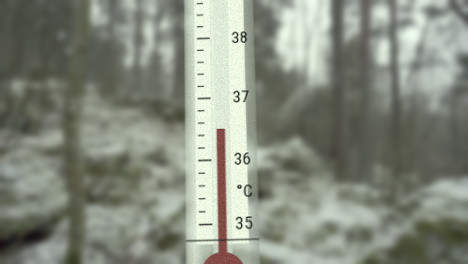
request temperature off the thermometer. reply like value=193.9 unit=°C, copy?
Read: value=36.5 unit=°C
